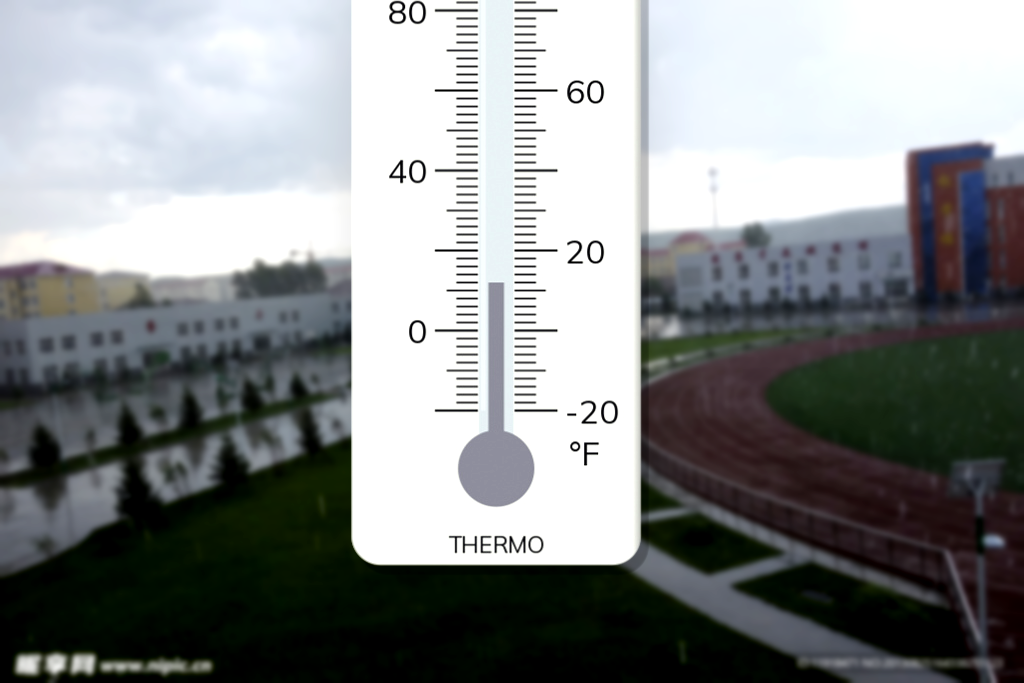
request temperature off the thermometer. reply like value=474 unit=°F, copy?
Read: value=12 unit=°F
